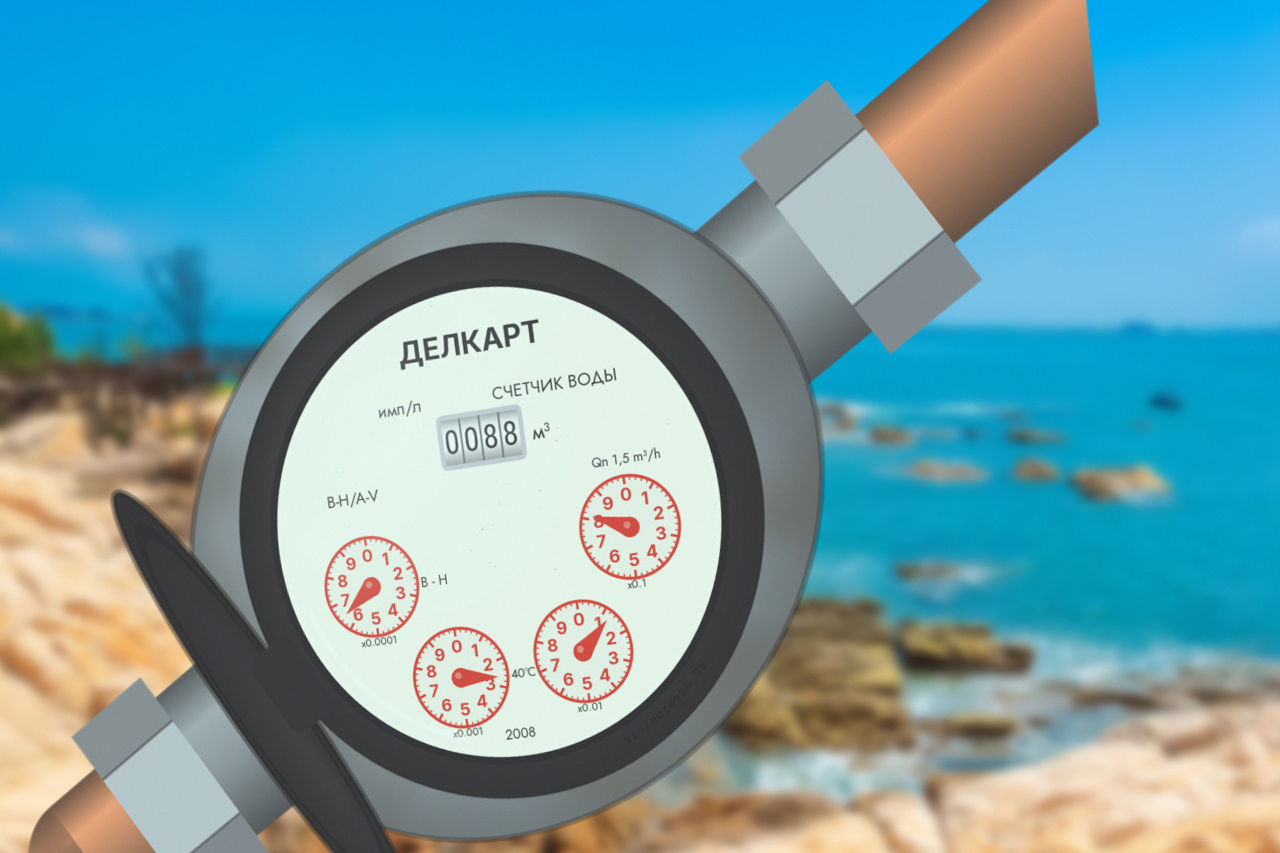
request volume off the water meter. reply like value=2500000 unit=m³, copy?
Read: value=88.8126 unit=m³
